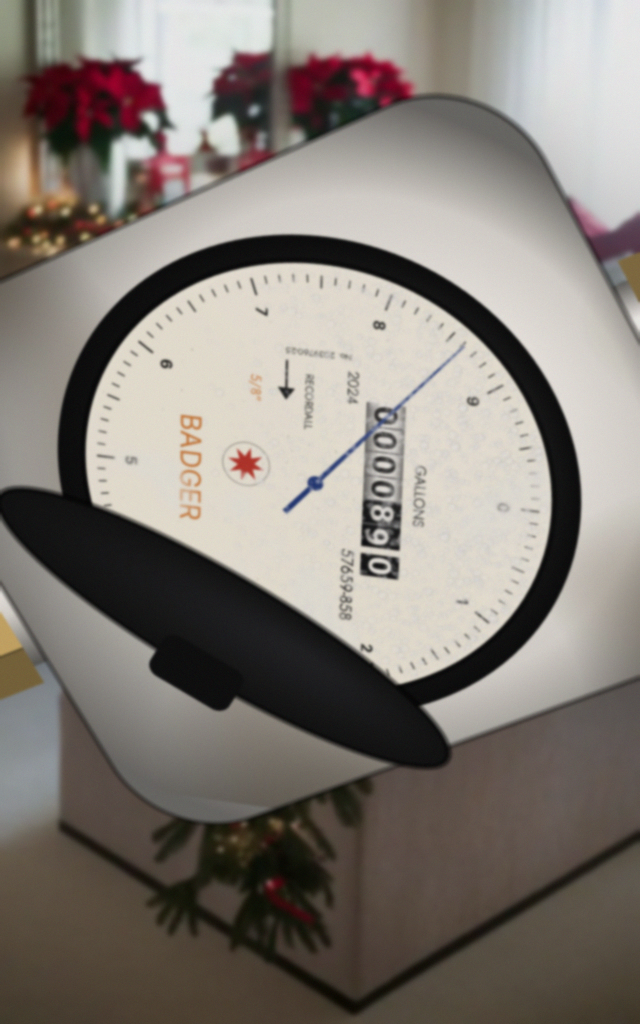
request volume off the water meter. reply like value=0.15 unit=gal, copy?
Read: value=888.6 unit=gal
